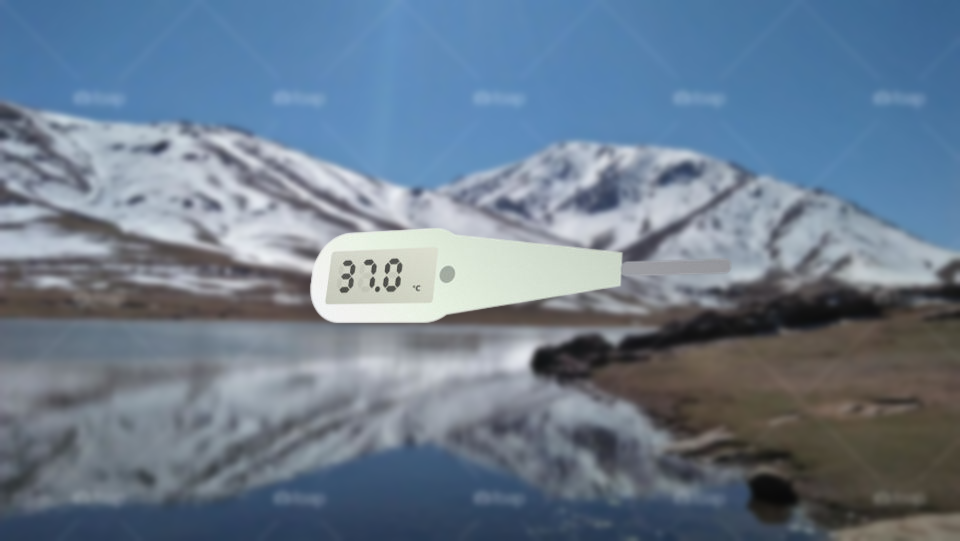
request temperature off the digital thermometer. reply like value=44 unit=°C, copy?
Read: value=37.0 unit=°C
